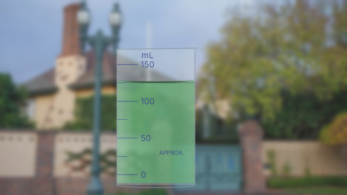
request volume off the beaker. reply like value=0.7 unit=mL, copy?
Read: value=125 unit=mL
